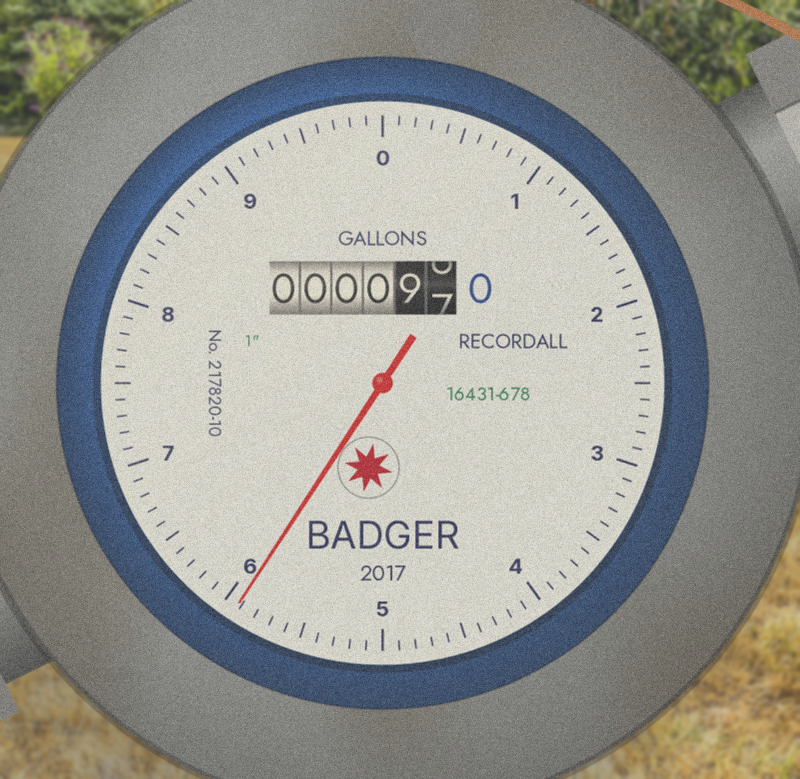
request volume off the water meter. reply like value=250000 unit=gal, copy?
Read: value=965.9 unit=gal
